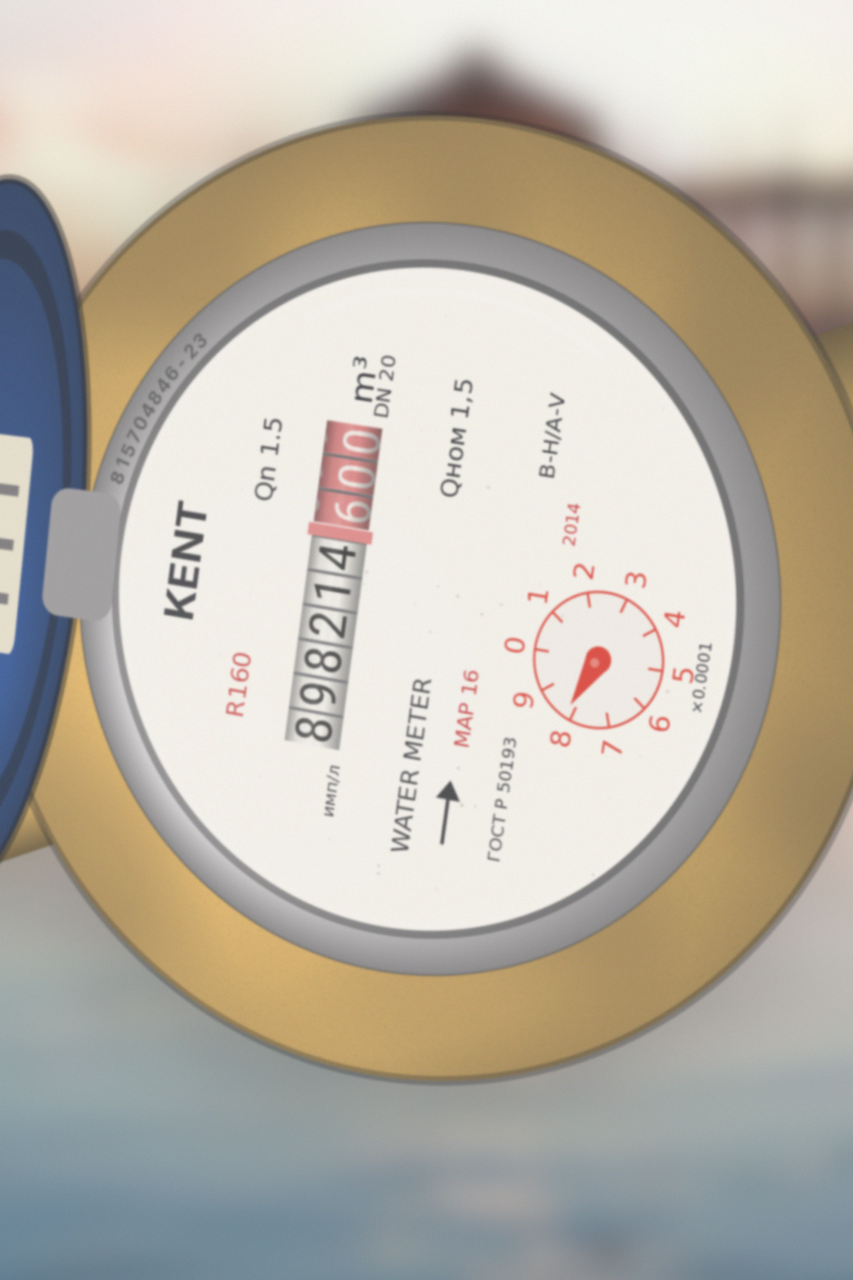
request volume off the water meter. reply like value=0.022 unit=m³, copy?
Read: value=898214.5998 unit=m³
